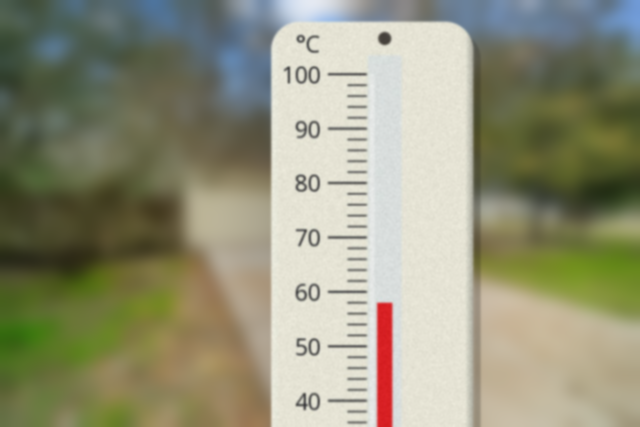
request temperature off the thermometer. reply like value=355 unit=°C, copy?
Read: value=58 unit=°C
